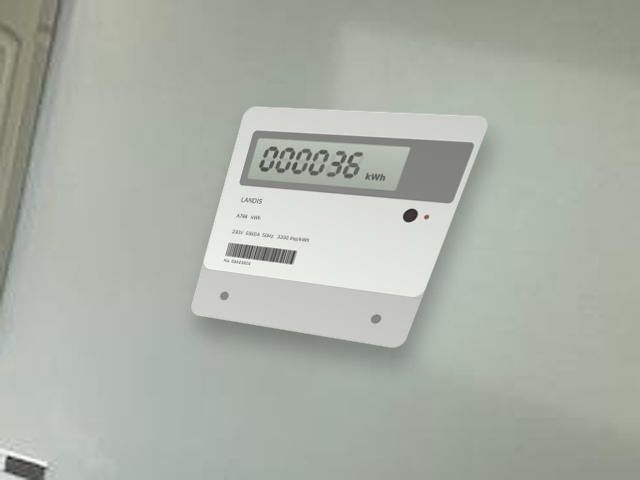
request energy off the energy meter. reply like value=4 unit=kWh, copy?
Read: value=36 unit=kWh
